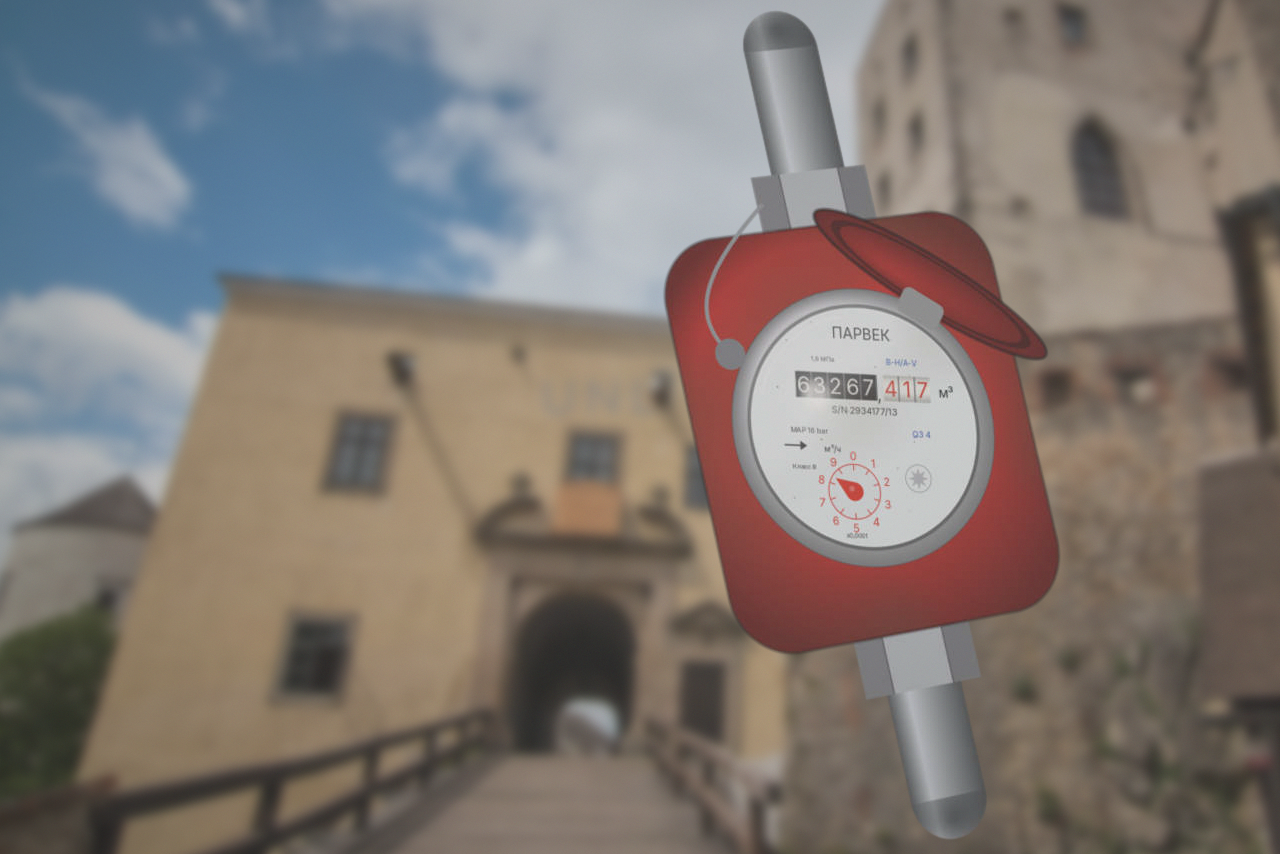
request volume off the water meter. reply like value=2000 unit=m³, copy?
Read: value=63267.4178 unit=m³
